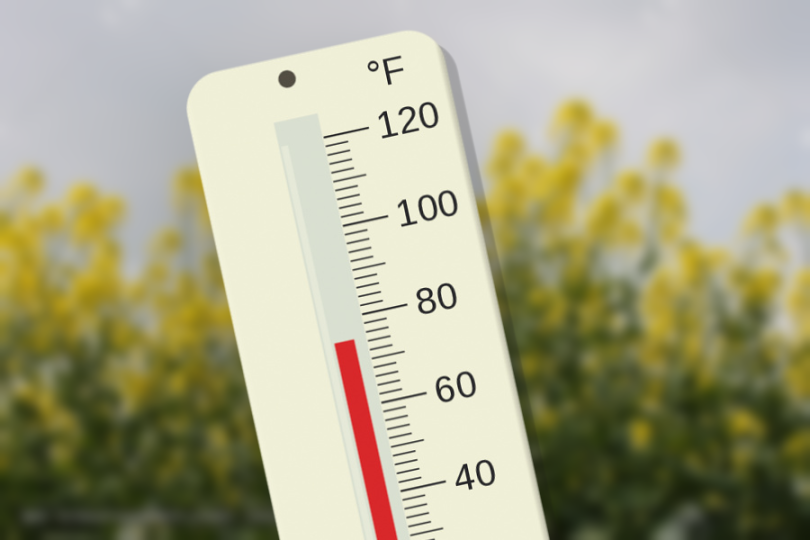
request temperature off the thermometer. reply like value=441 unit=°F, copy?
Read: value=75 unit=°F
